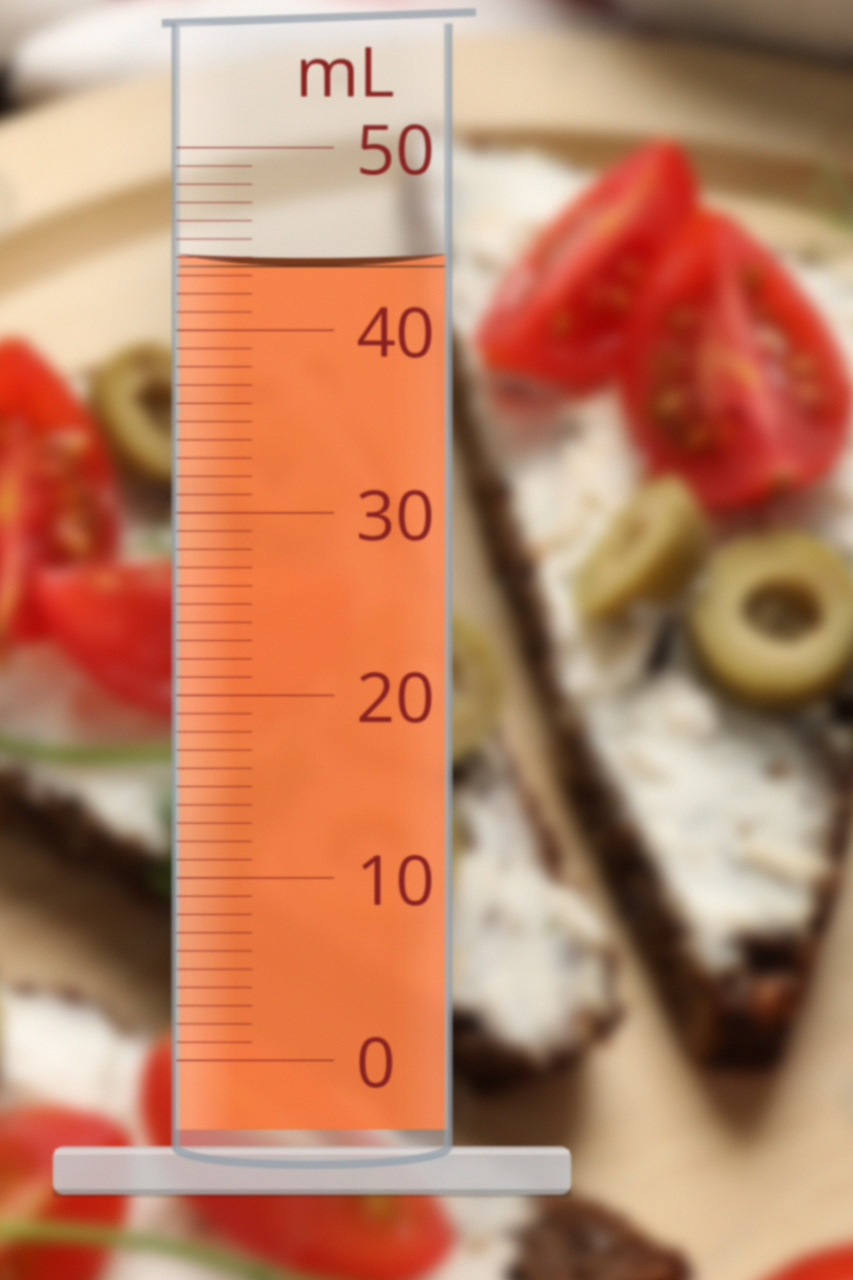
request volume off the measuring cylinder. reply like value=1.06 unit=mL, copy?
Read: value=43.5 unit=mL
